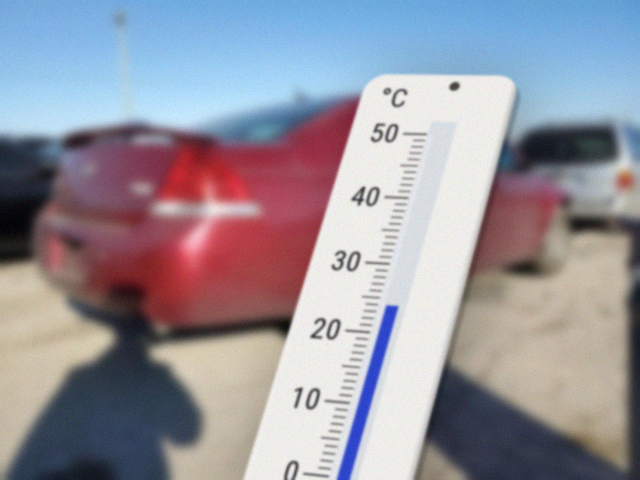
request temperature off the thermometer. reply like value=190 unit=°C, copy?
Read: value=24 unit=°C
